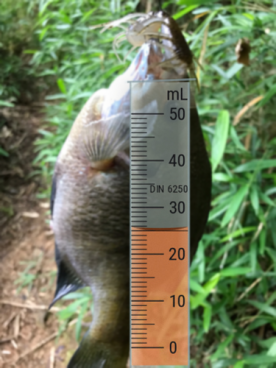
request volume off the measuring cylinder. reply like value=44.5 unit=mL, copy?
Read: value=25 unit=mL
